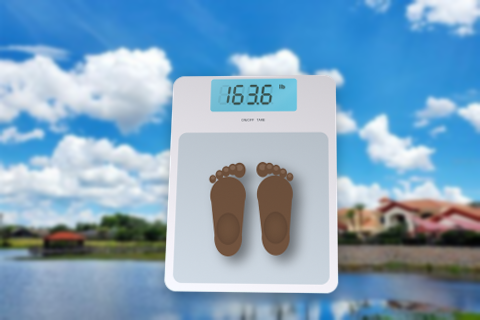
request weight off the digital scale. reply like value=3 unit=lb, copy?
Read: value=163.6 unit=lb
